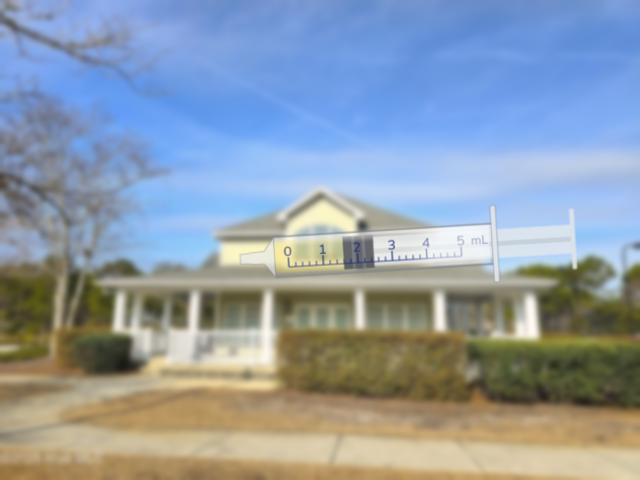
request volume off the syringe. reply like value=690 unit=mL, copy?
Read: value=1.6 unit=mL
